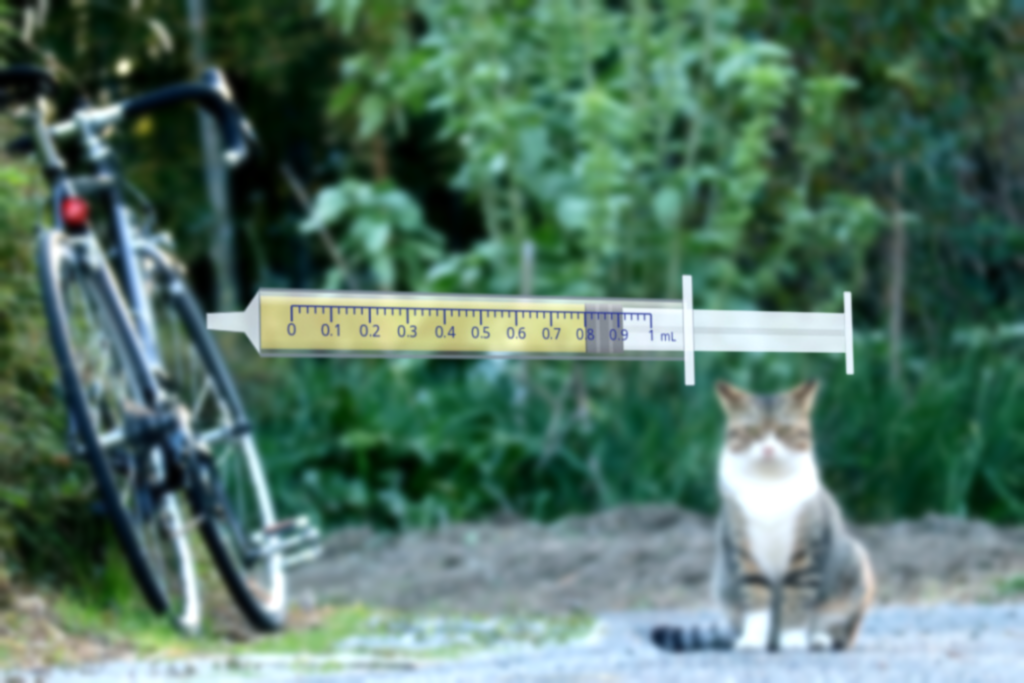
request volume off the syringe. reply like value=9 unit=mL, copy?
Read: value=0.8 unit=mL
